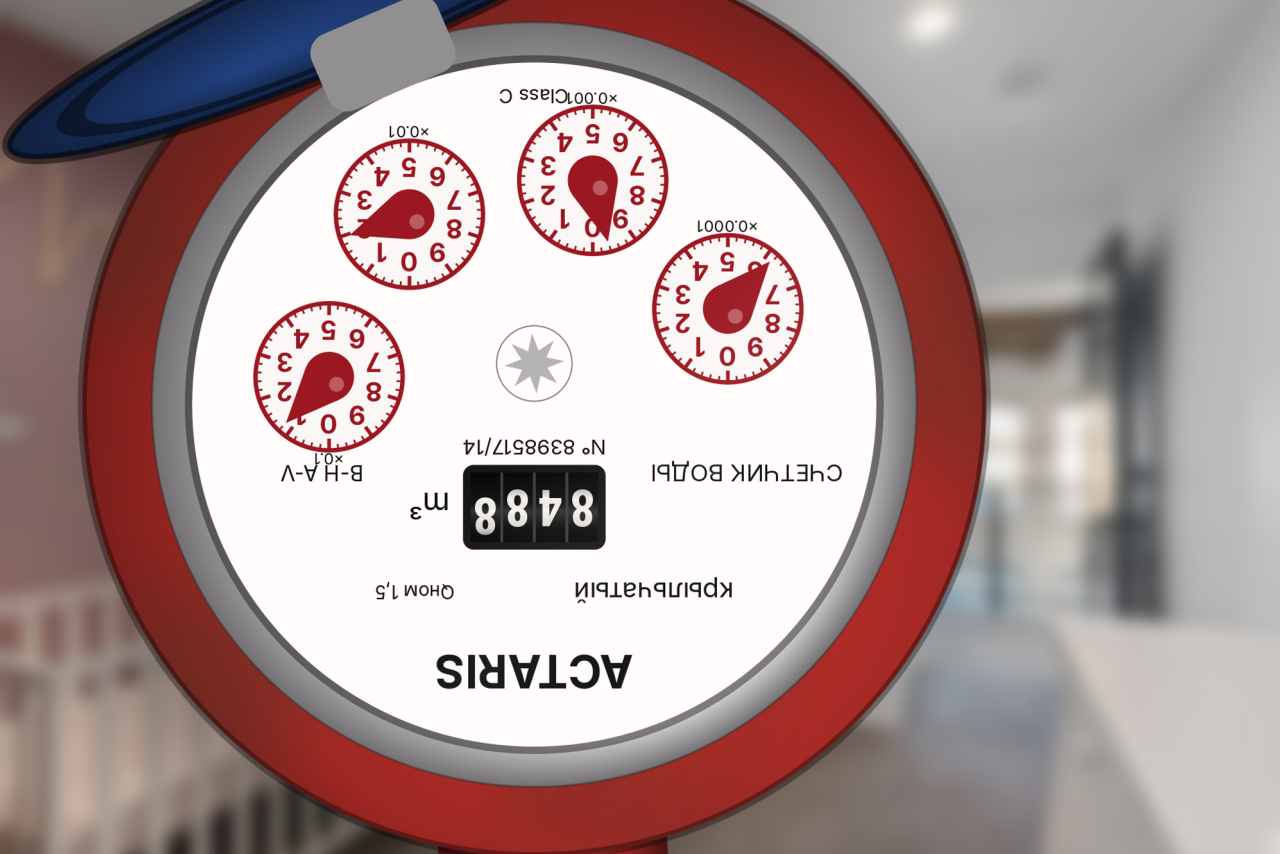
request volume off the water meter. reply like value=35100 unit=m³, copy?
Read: value=8488.1196 unit=m³
